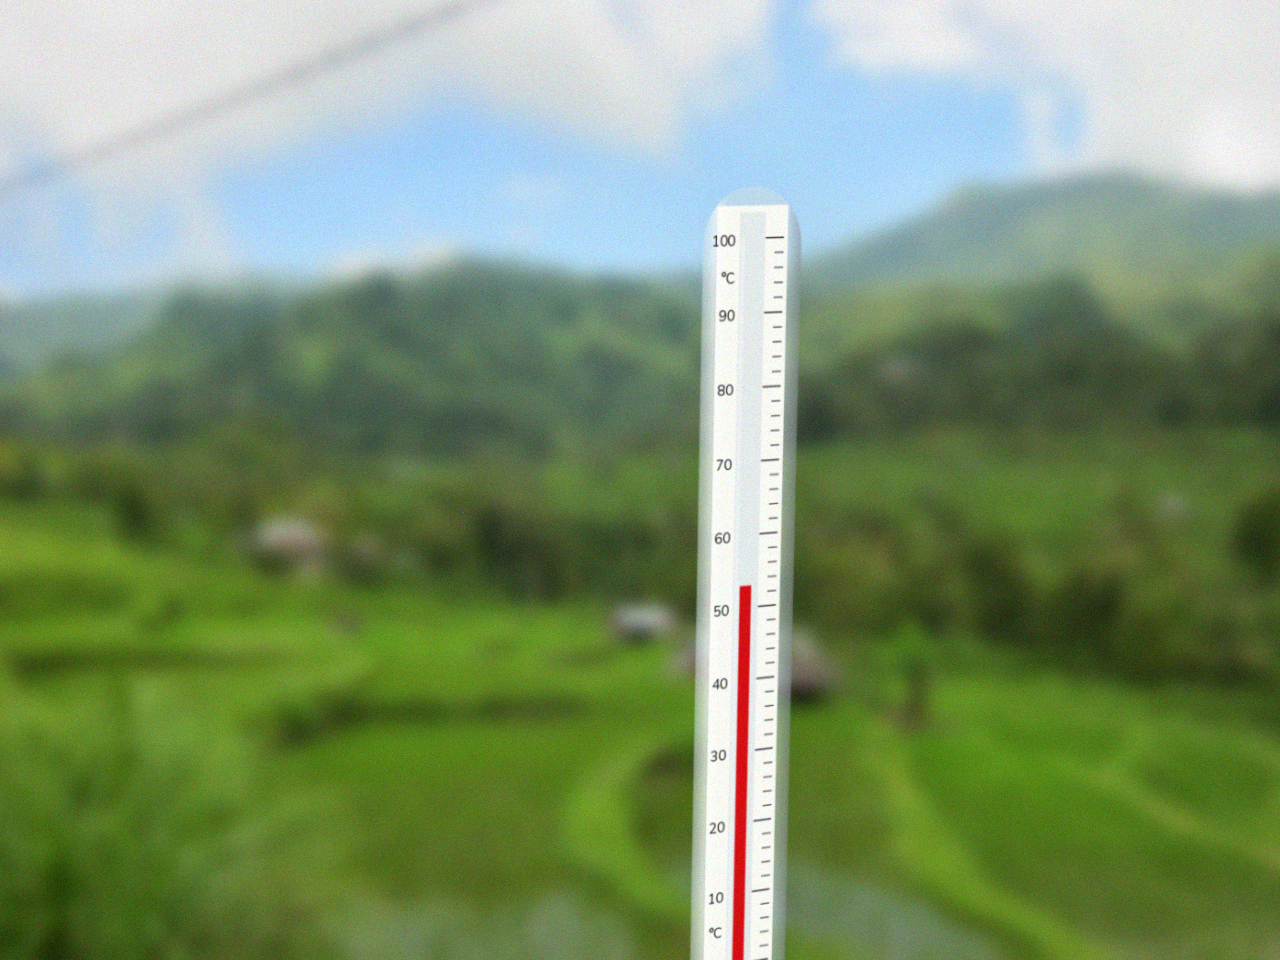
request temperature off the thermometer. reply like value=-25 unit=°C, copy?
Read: value=53 unit=°C
